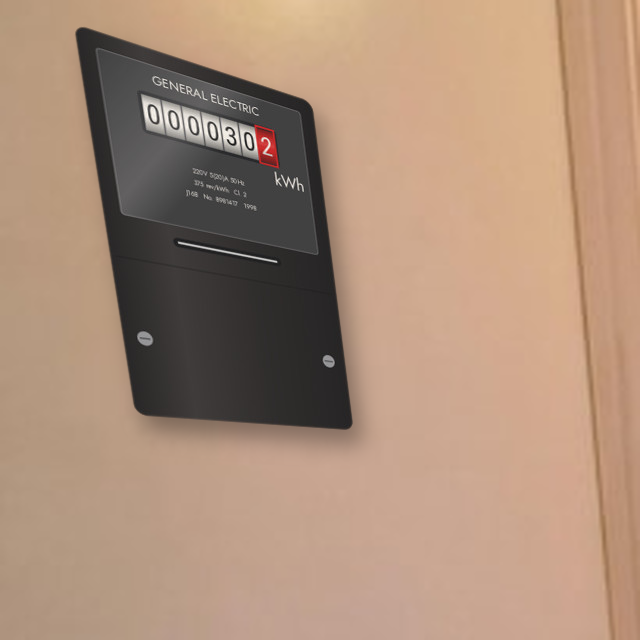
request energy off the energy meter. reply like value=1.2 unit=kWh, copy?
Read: value=30.2 unit=kWh
